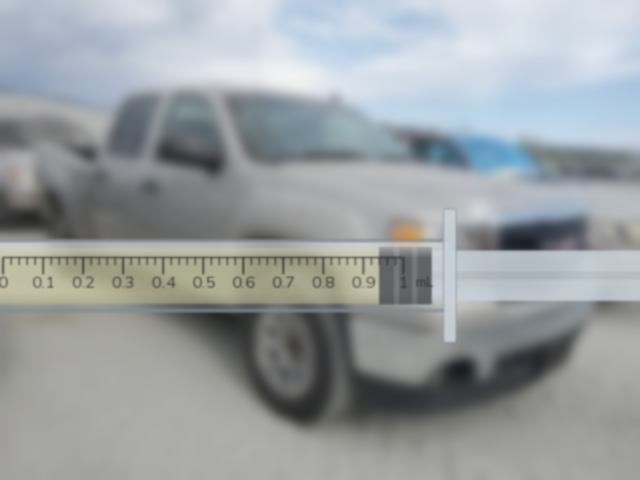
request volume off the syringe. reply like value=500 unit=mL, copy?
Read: value=0.94 unit=mL
